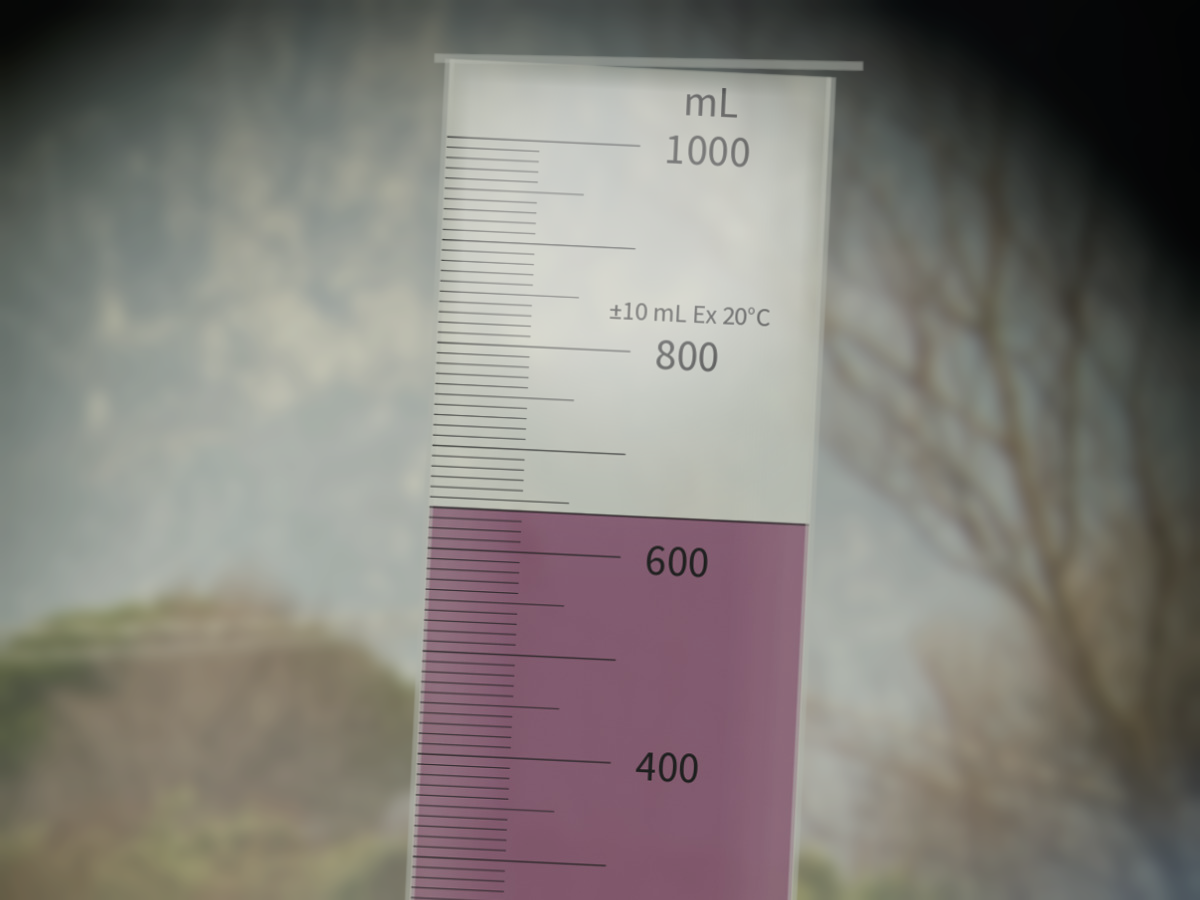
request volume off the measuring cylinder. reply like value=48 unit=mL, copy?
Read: value=640 unit=mL
